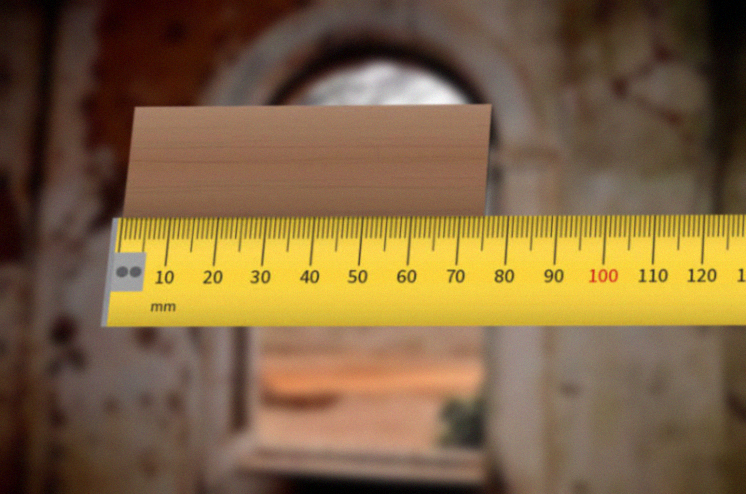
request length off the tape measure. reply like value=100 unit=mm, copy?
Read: value=75 unit=mm
